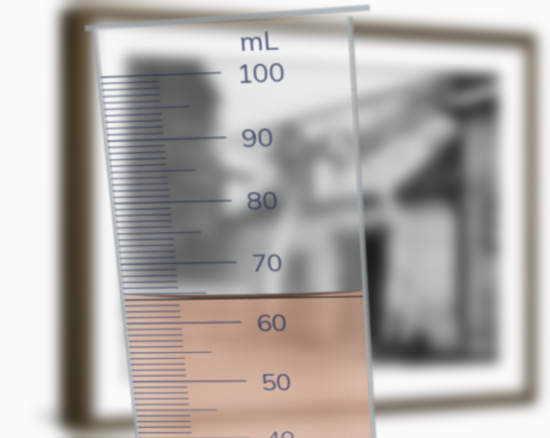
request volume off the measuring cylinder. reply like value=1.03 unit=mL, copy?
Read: value=64 unit=mL
